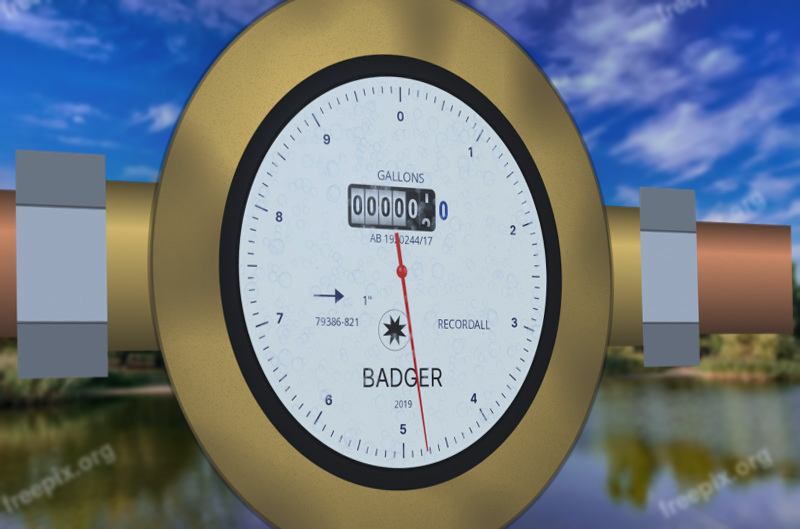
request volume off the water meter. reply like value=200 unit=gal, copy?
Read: value=14.7 unit=gal
